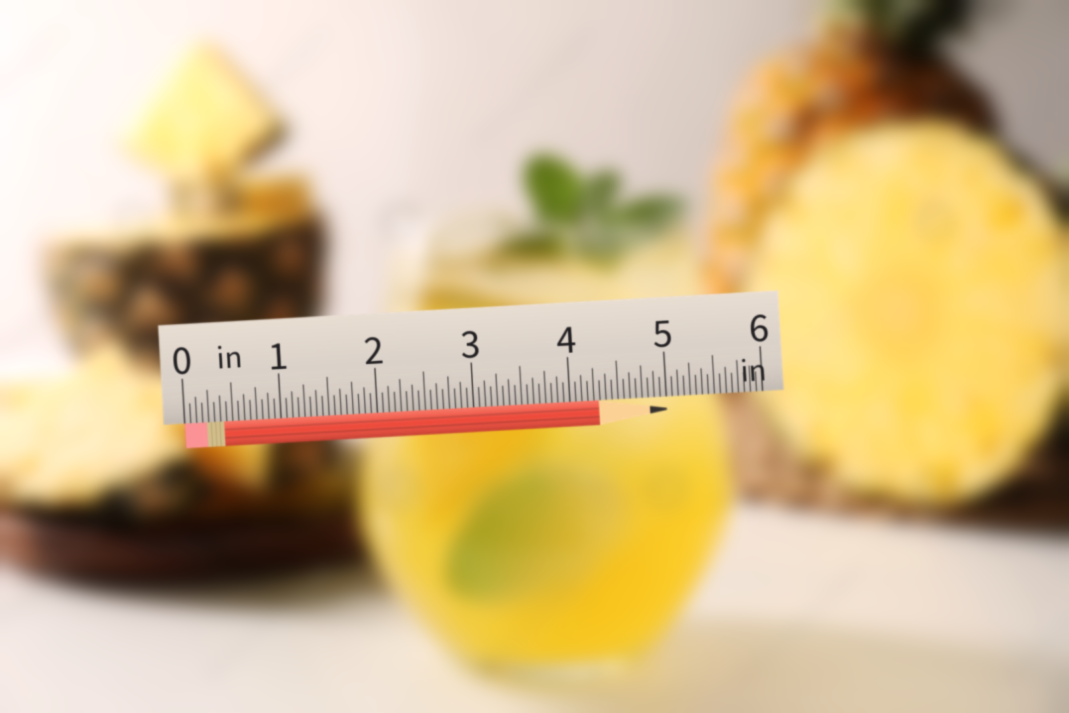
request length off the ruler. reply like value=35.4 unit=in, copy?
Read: value=5 unit=in
